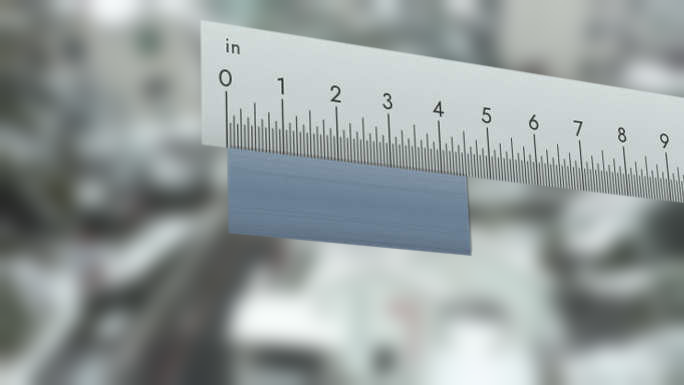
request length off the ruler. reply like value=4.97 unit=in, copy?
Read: value=4.5 unit=in
